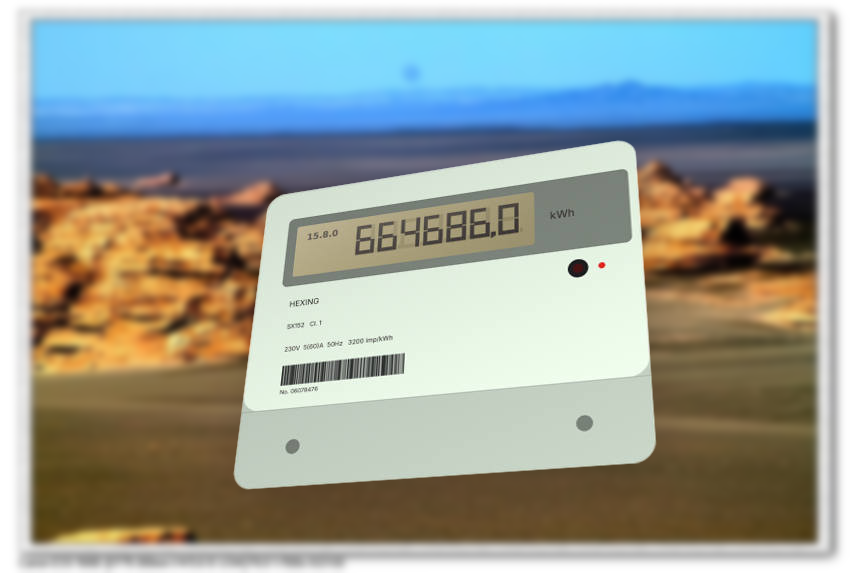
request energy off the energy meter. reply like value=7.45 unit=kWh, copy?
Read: value=664686.0 unit=kWh
